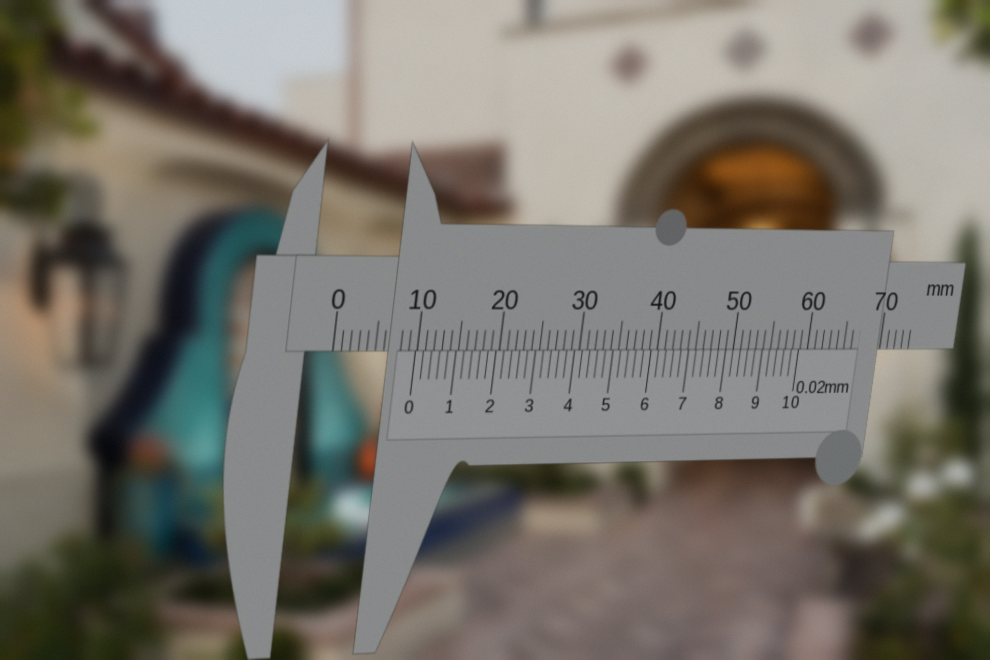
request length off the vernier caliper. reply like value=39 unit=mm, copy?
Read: value=9.8 unit=mm
